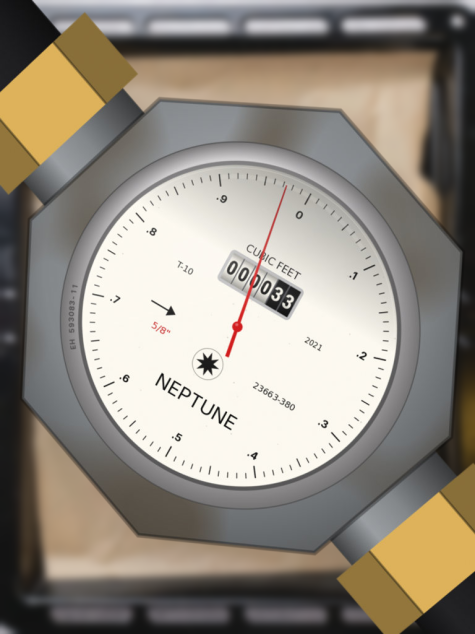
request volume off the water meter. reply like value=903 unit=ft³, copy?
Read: value=32.97 unit=ft³
